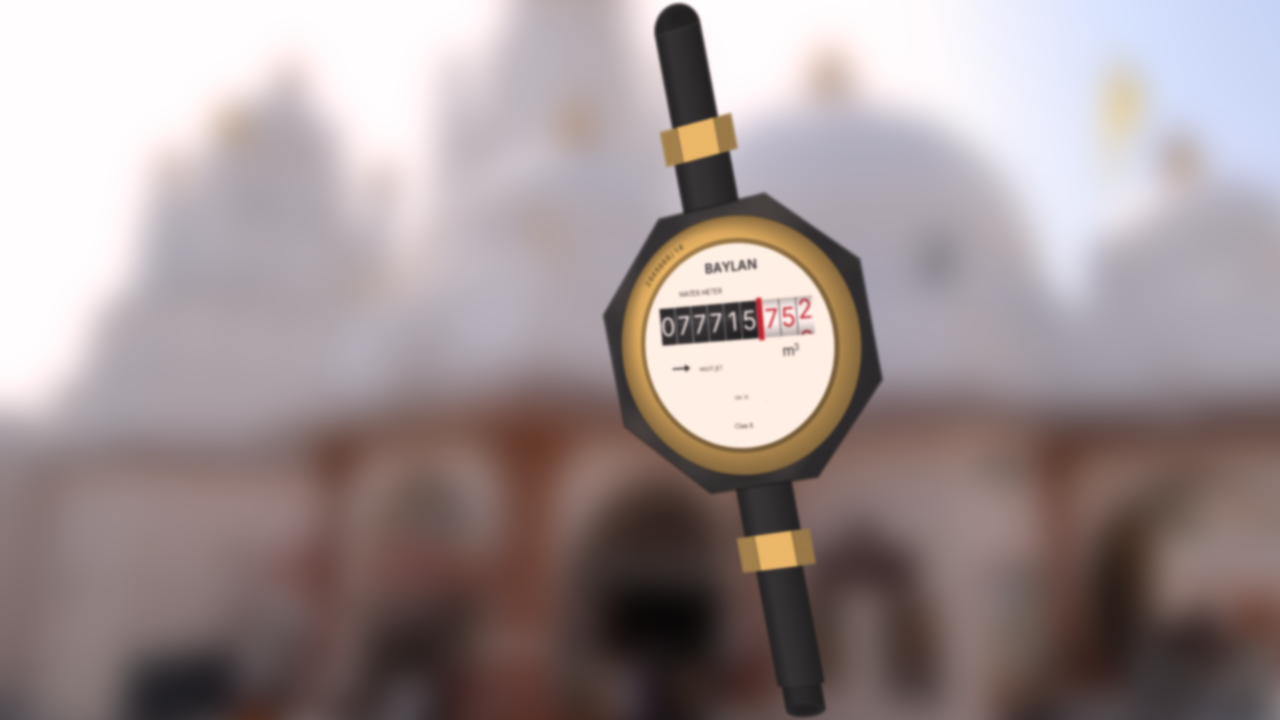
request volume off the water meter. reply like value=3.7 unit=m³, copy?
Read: value=77715.752 unit=m³
